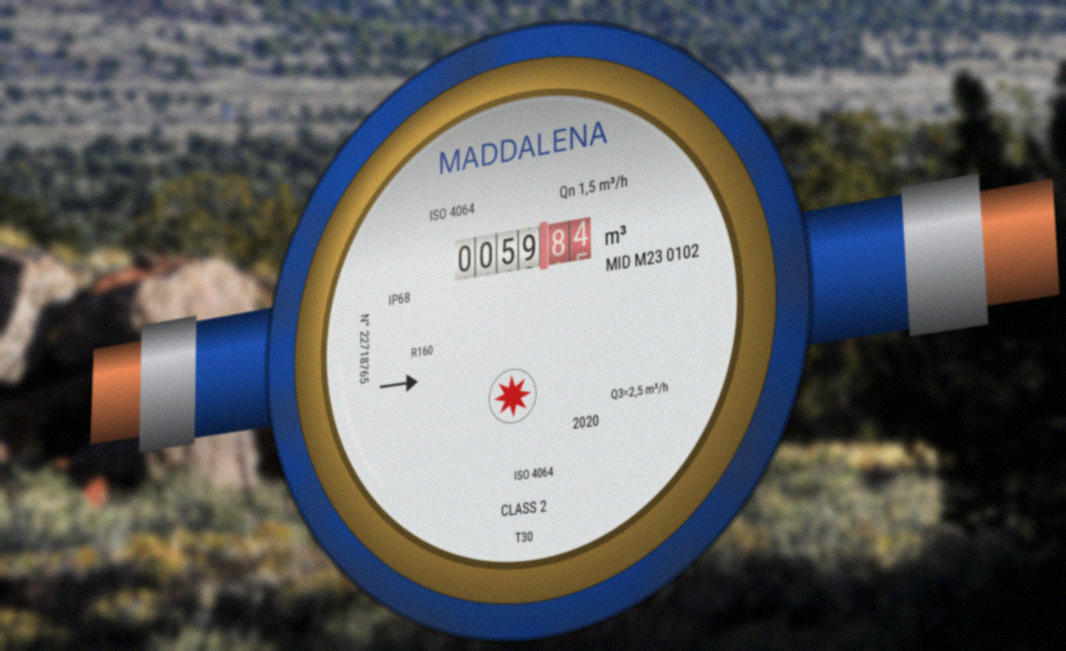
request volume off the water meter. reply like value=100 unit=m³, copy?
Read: value=59.84 unit=m³
